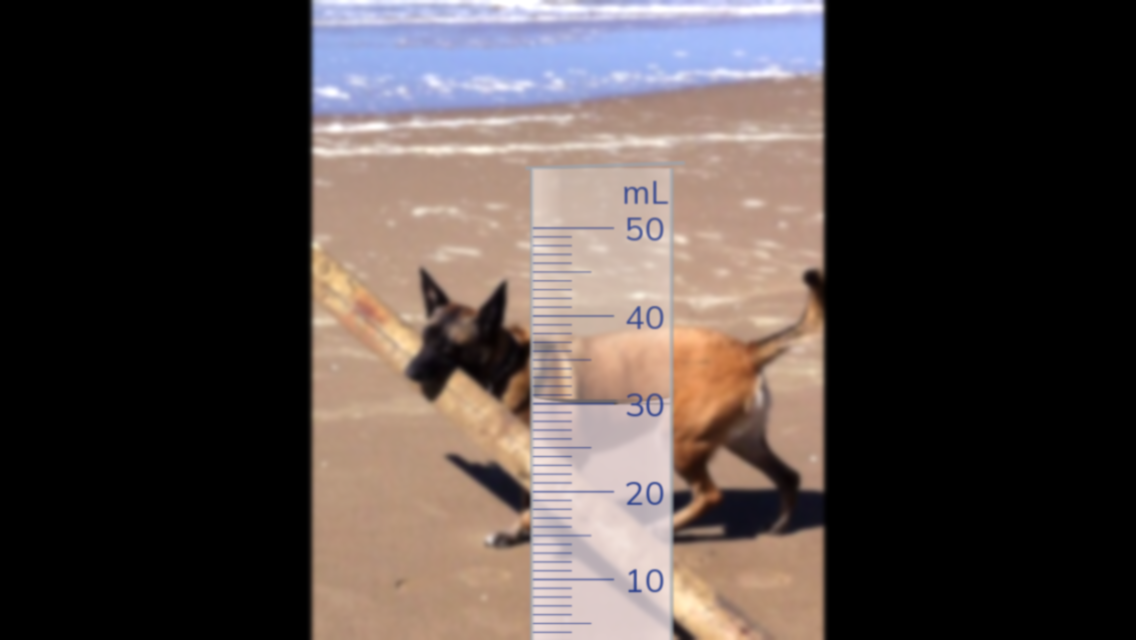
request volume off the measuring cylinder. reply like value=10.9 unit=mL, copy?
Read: value=30 unit=mL
